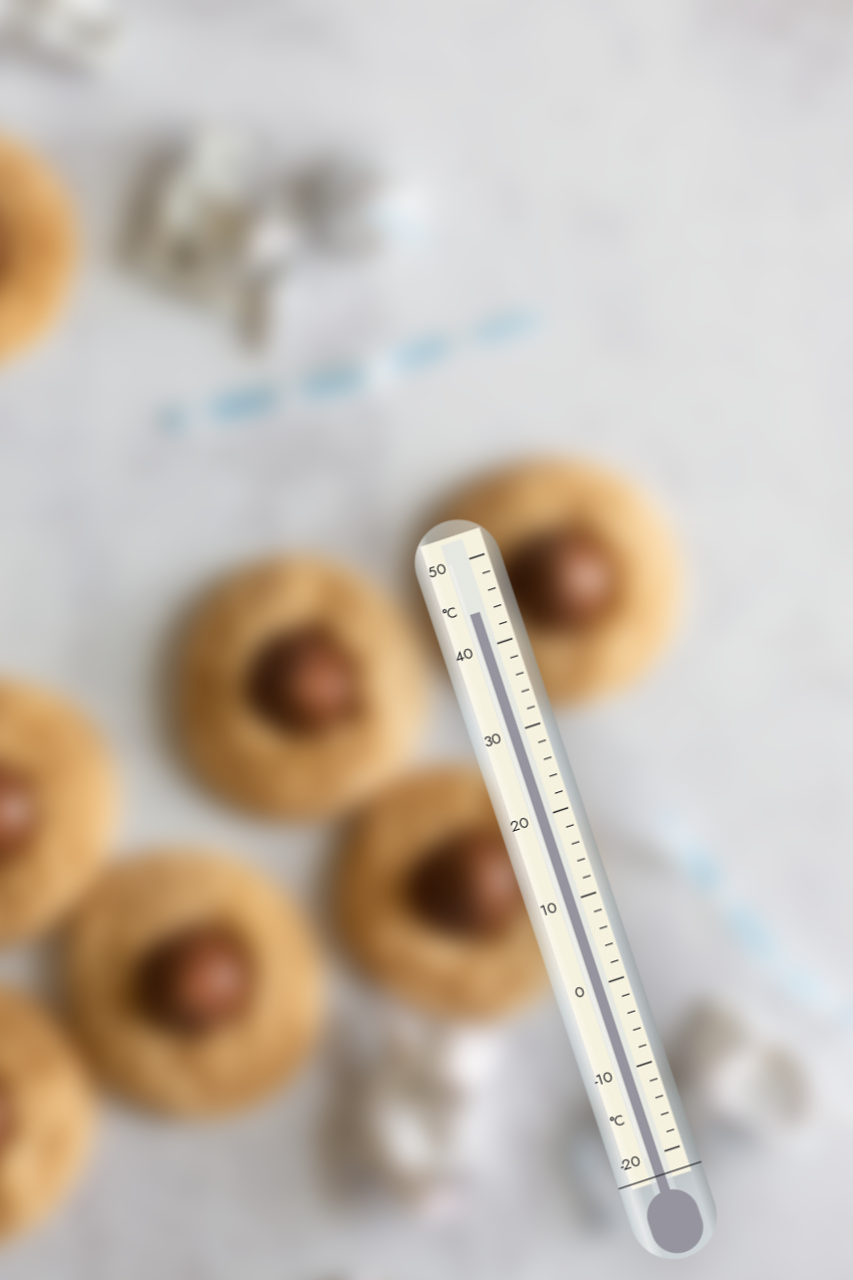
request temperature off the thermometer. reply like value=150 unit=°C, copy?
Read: value=44 unit=°C
